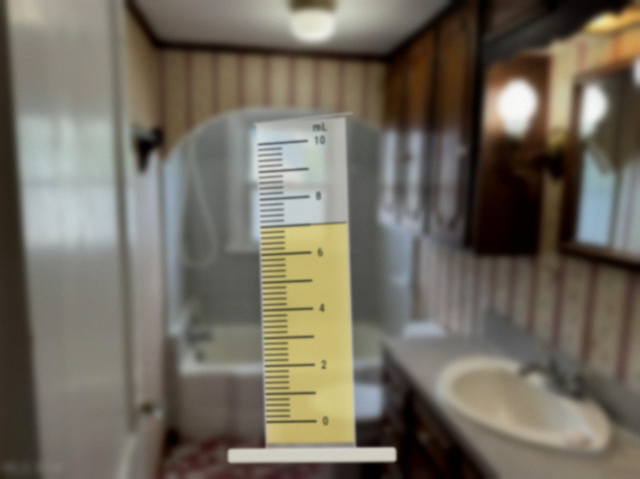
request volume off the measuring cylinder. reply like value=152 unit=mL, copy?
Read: value=7 unit=mL
